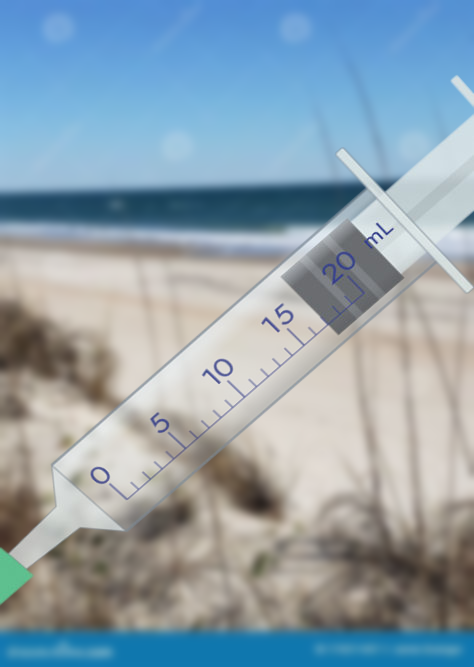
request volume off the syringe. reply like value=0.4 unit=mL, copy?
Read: value=17 unit=mL
